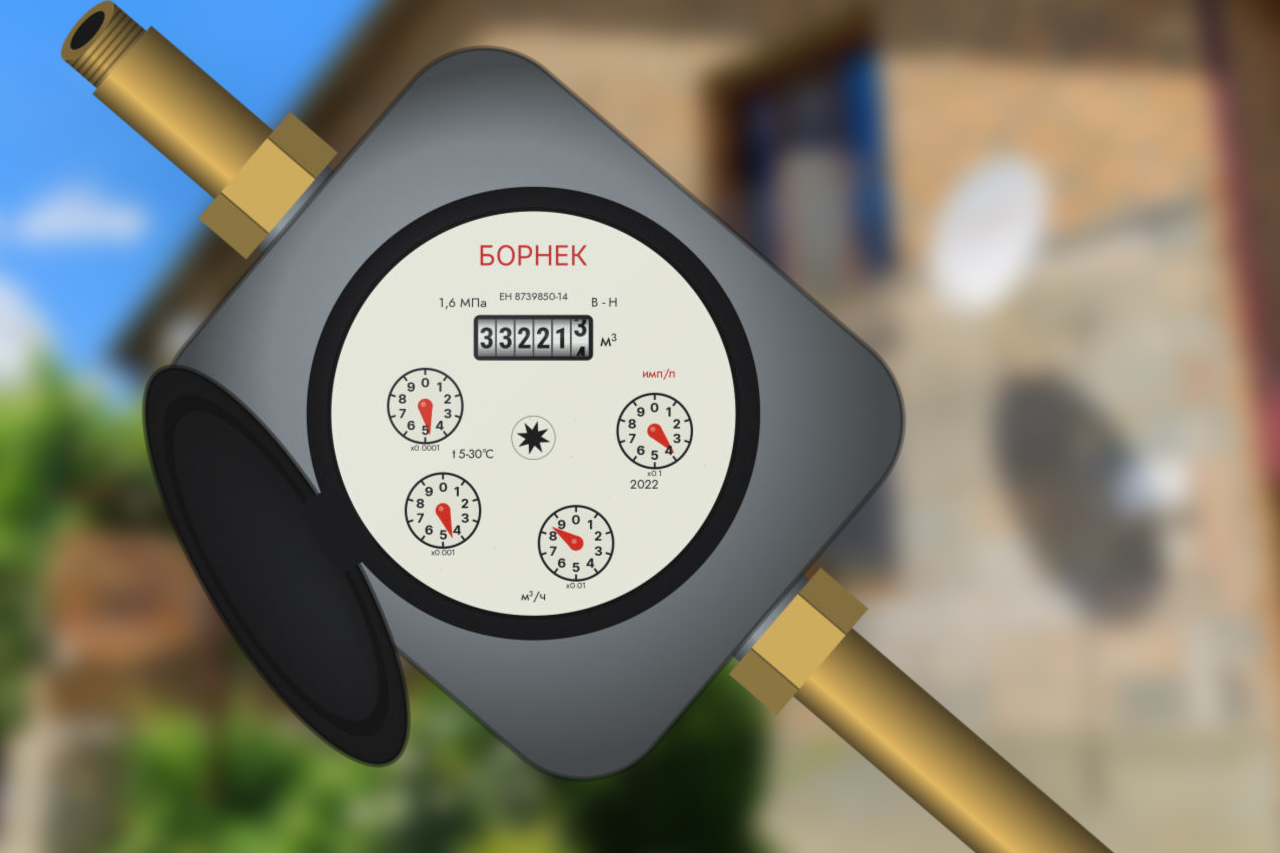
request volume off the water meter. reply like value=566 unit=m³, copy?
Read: value=332213.3844 unit=m³
